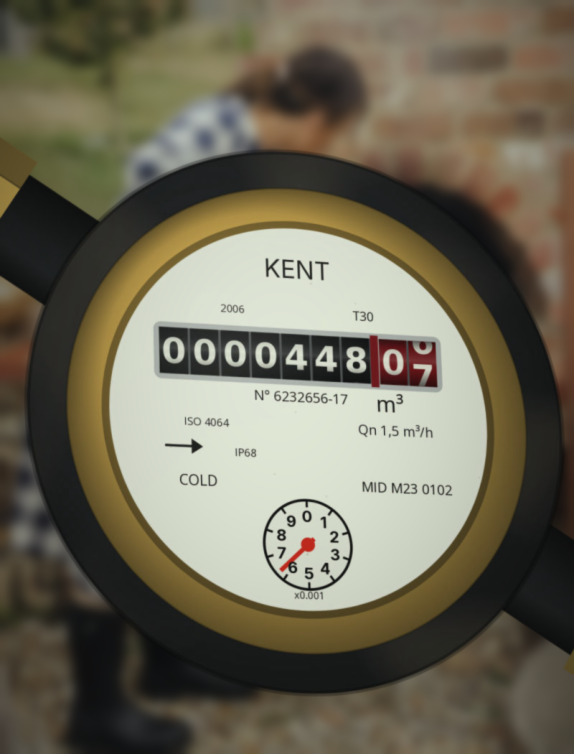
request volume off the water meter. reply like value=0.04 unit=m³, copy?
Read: value=448.066 unit=m³
